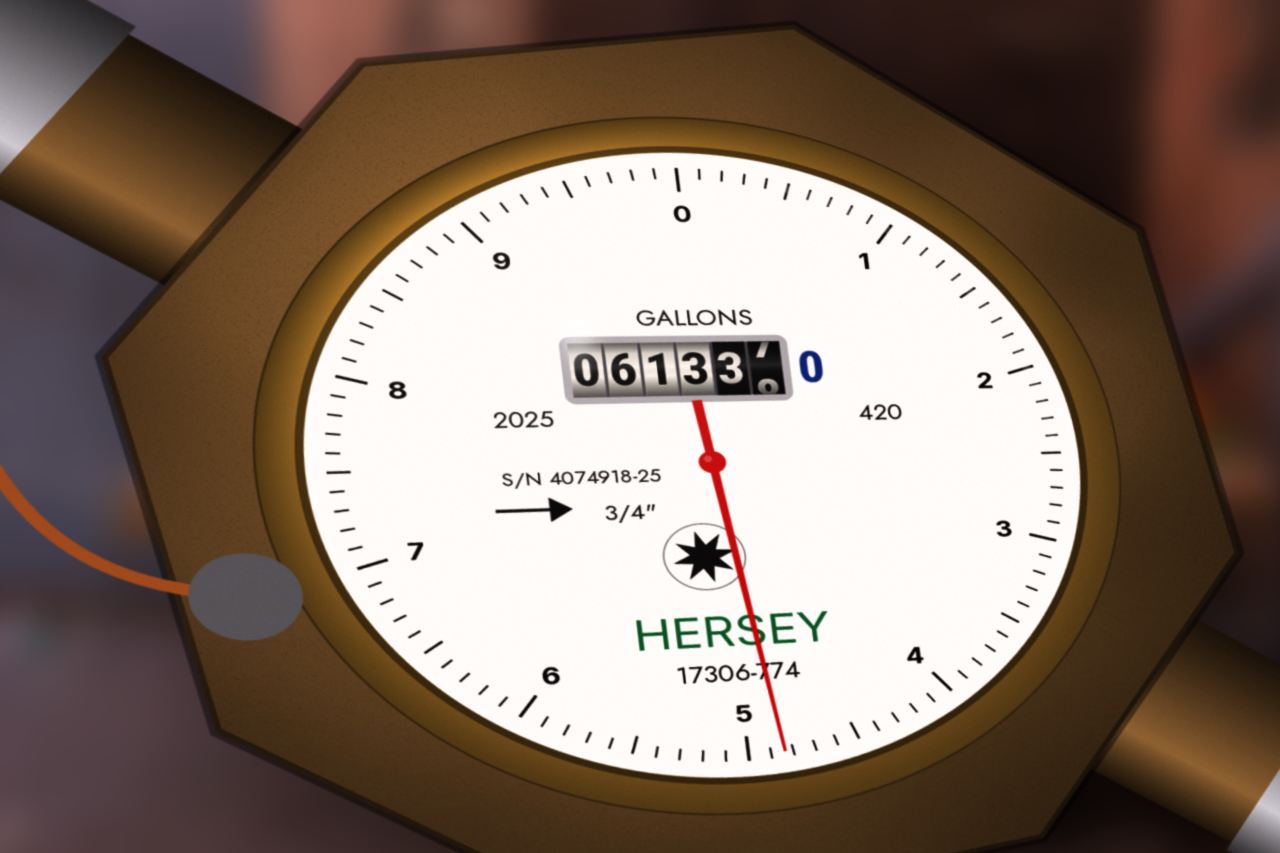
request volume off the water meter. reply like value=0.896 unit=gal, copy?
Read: value=613374.8 unit=gal
